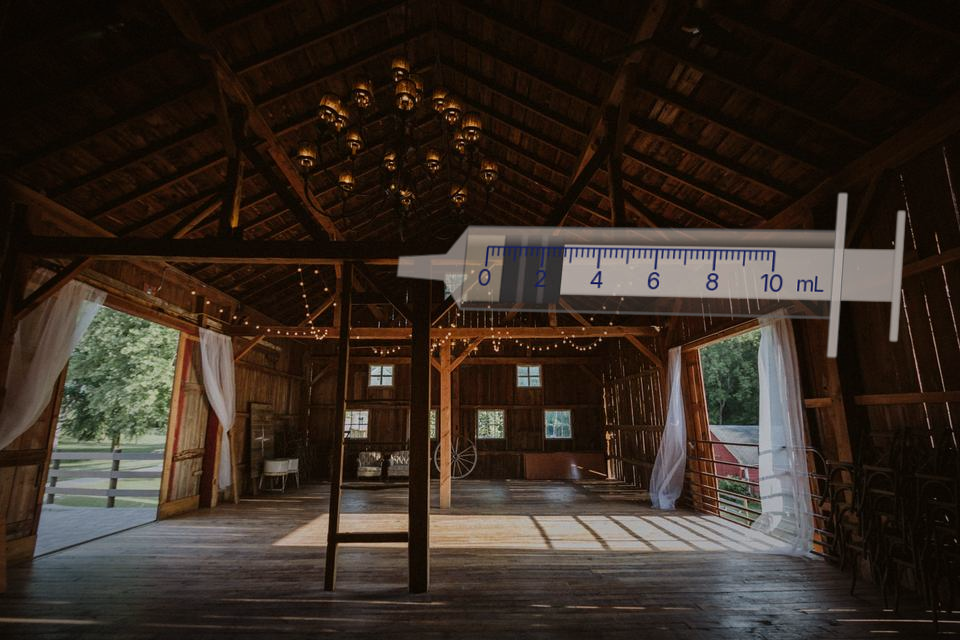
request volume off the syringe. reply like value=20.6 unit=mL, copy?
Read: value=0.6 unit=mL
